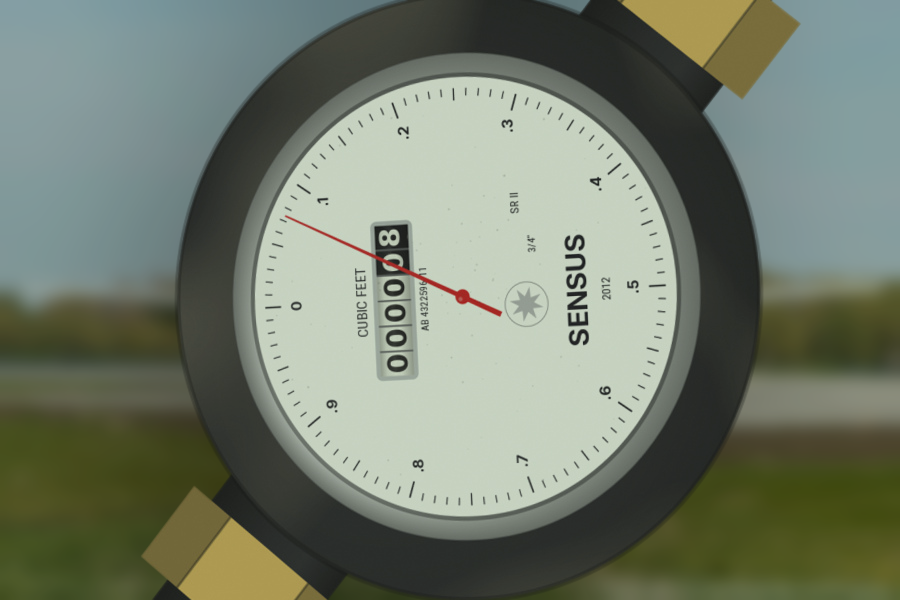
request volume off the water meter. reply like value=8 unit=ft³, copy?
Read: value=8.07 unit=ft³
